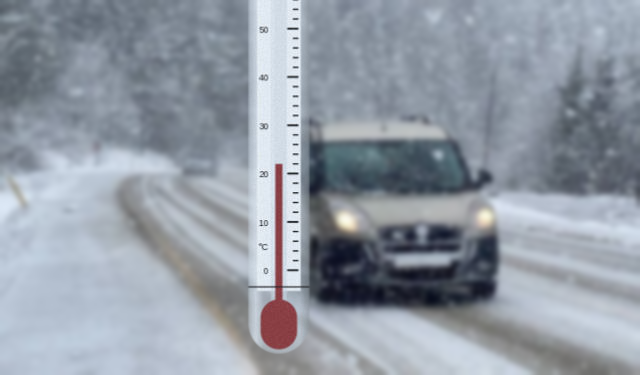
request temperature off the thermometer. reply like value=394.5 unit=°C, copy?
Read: value=22 unit=°C
